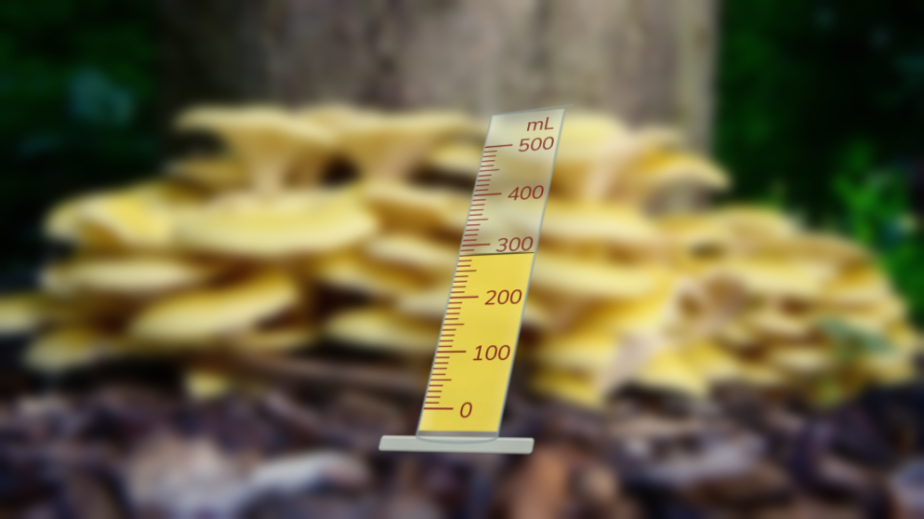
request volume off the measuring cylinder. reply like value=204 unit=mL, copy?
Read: value=280 unit=mL
